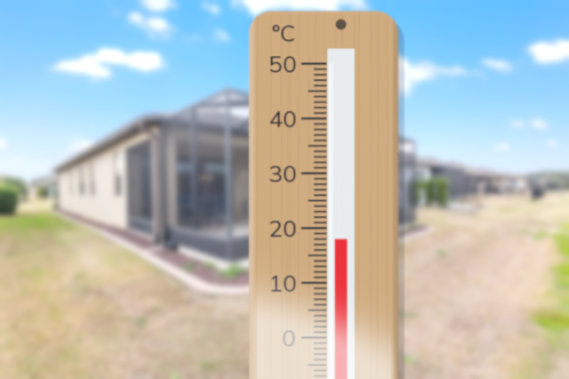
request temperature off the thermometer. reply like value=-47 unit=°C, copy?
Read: value=18 unit=°C
